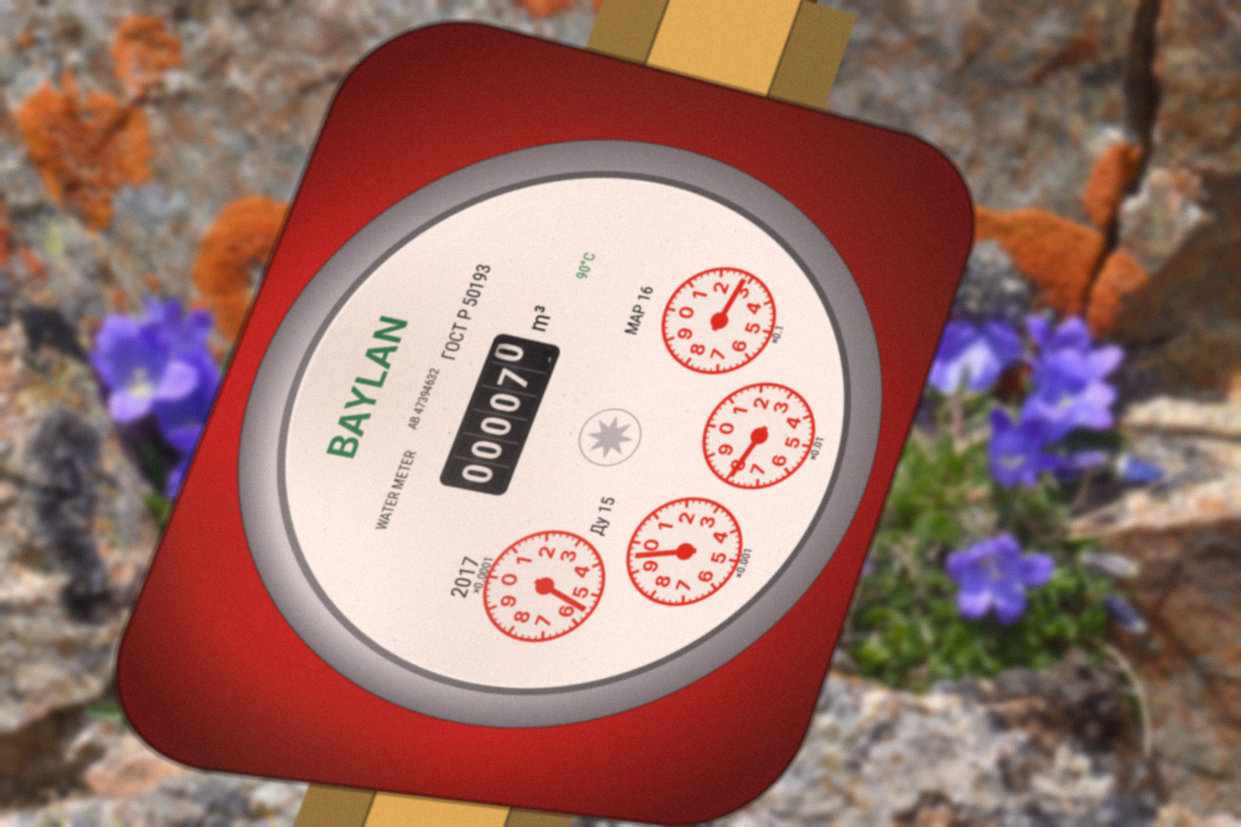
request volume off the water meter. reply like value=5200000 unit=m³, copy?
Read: value=70.2795 unit=m³
